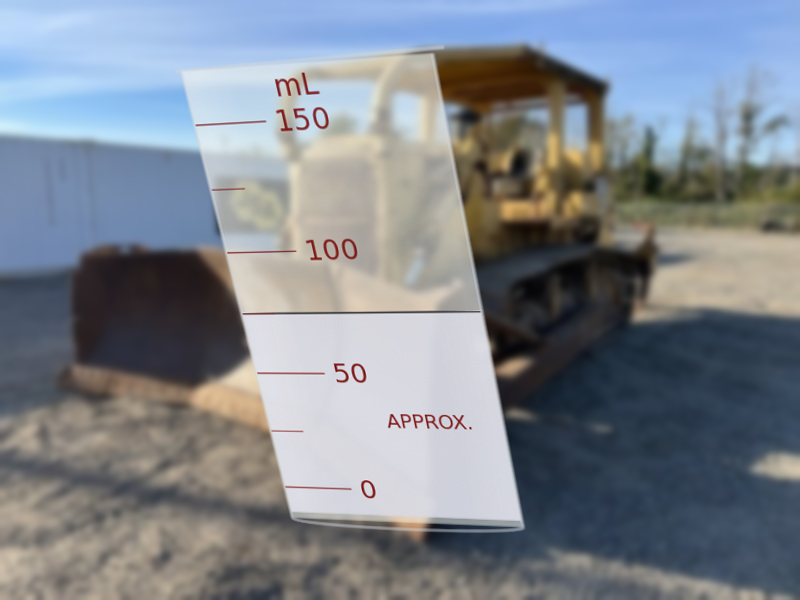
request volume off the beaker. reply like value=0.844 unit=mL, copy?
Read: value=75 unit=mL
